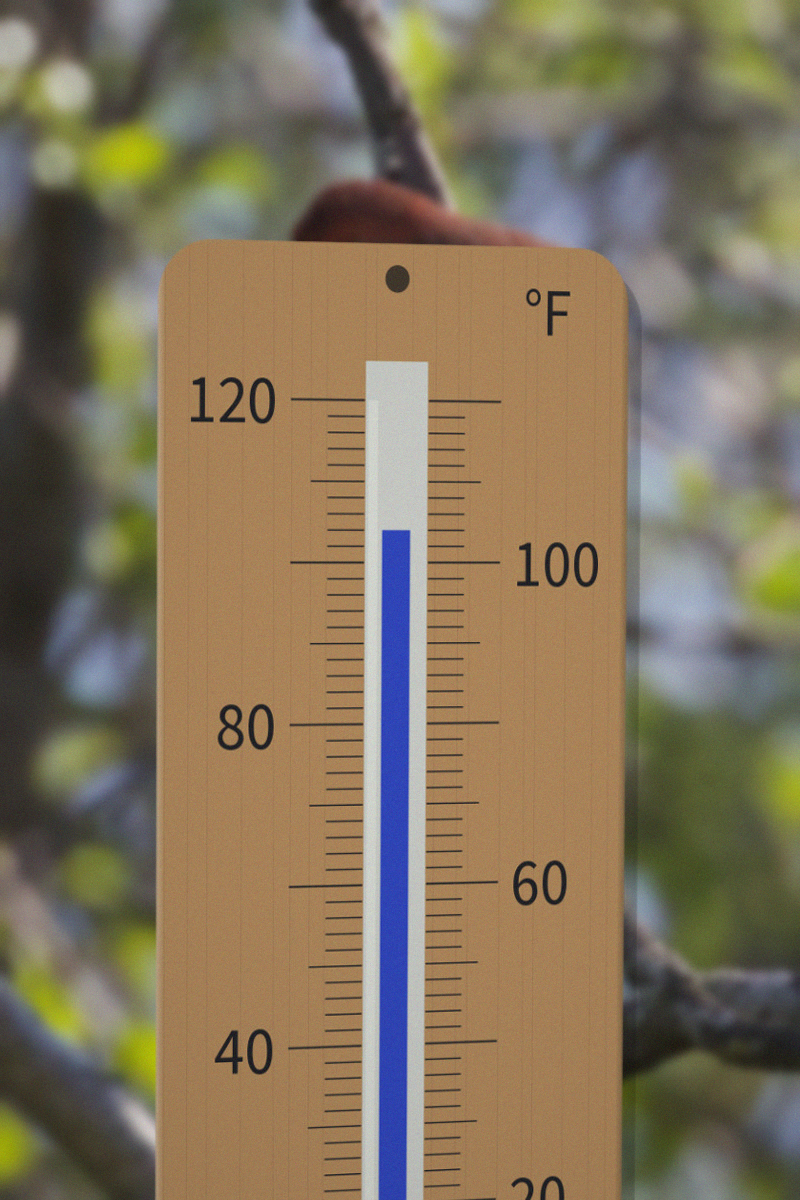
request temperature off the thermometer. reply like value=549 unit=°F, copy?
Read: value=104 unit=°F
